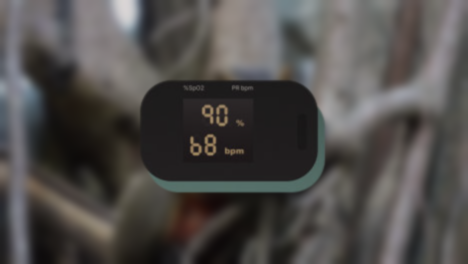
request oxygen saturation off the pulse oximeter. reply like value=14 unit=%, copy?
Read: value=90 unit=%
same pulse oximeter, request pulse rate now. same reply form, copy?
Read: value=68 unit=bpm
